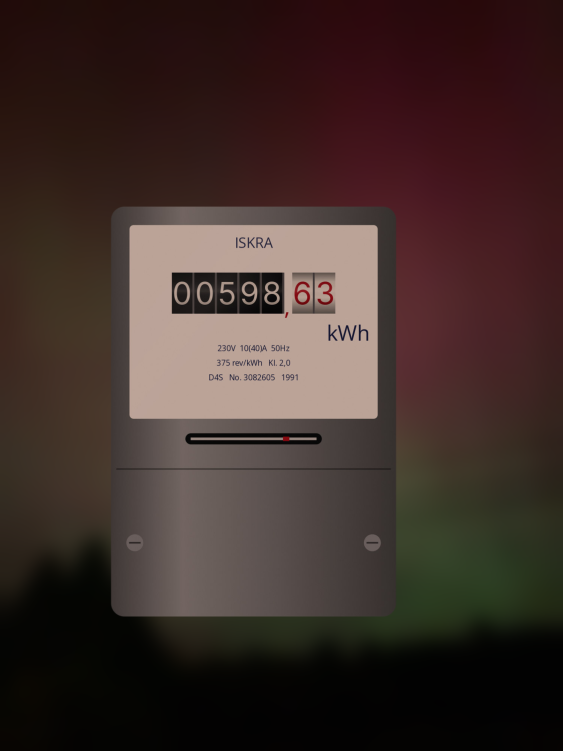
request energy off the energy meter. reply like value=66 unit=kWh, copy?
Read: value=598.63 unit=kWh
